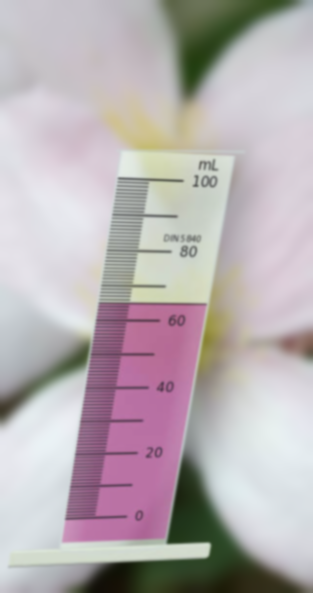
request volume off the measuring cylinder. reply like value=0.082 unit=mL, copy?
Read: value=65 unit=mL
